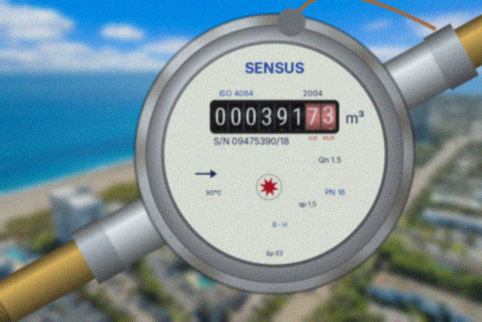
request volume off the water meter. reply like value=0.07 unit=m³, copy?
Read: value=391.73 unit=m³
